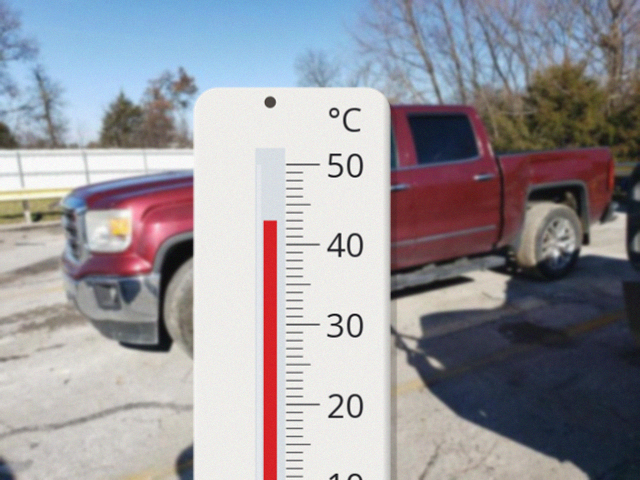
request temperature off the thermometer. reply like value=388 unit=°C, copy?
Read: value=43 unit=°C
